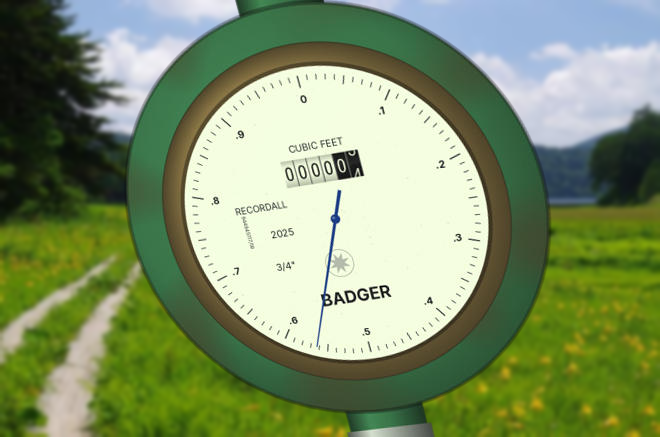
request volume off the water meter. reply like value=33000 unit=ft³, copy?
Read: value=3.56 unit=ft³
